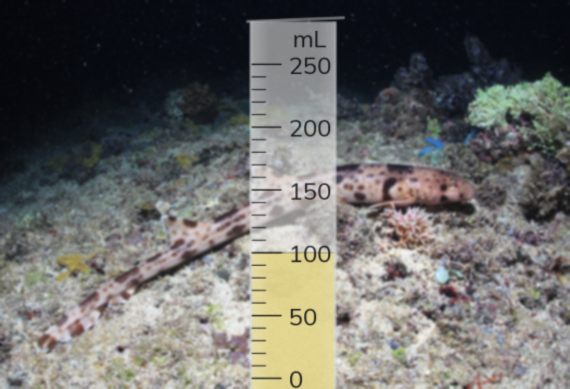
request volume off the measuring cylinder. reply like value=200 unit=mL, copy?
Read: value=100 unit=mL
